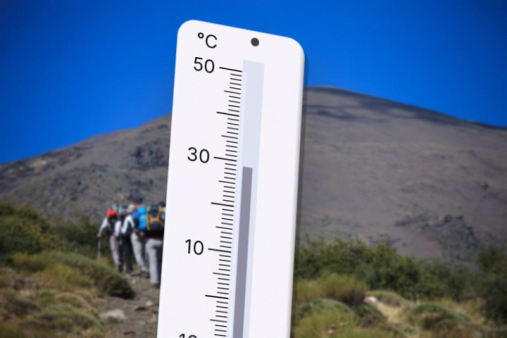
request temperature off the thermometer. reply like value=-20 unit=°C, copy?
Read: value=29 unit=°C
